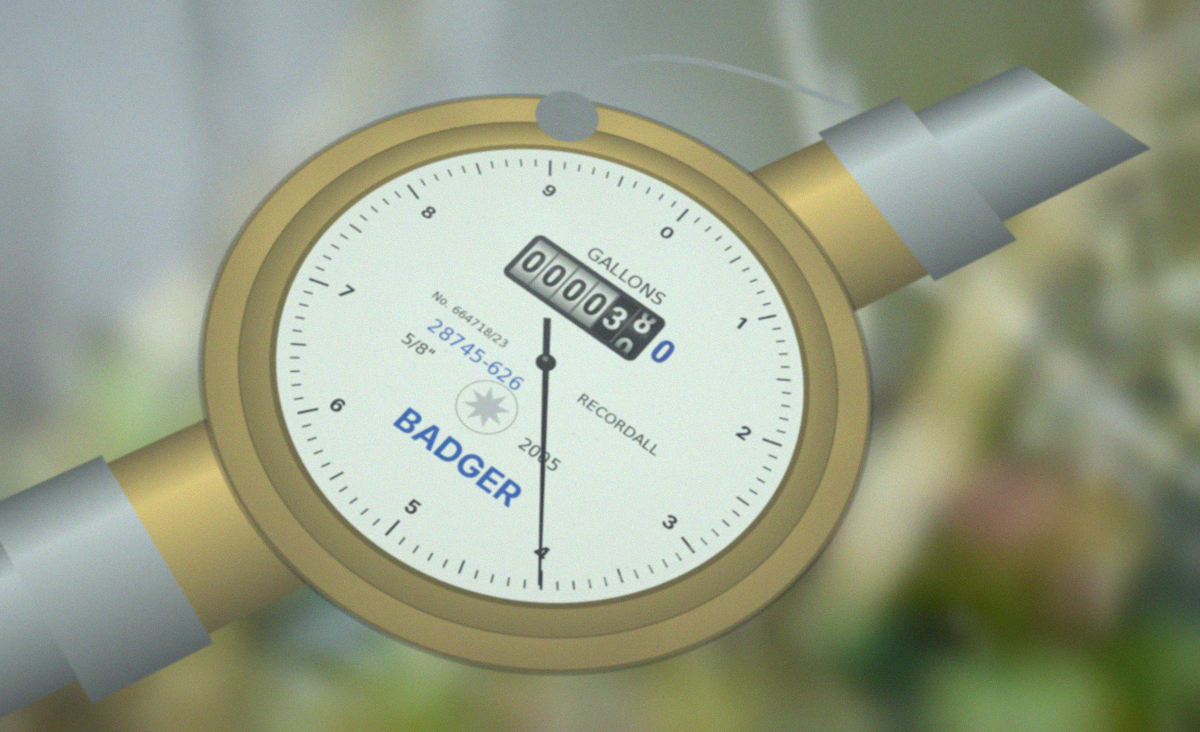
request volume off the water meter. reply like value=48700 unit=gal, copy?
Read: value=384.0 unit=gal
